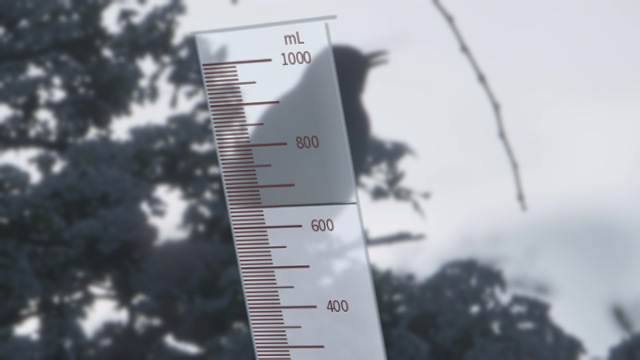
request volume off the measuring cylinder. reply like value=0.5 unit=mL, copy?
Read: value=650 unit=mL
